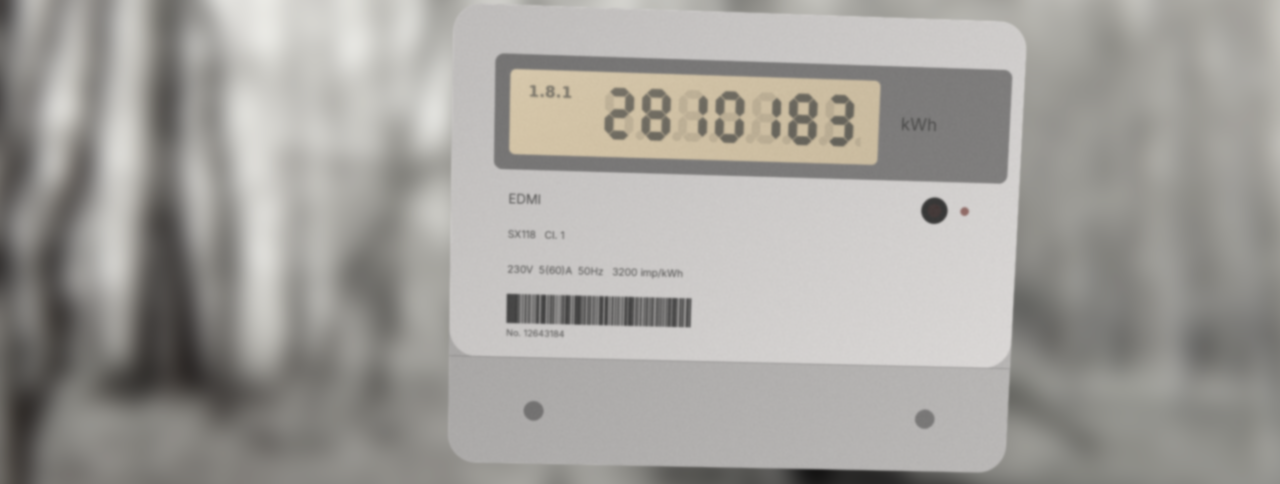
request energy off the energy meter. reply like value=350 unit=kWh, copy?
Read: value=2810183 unit=kWh
